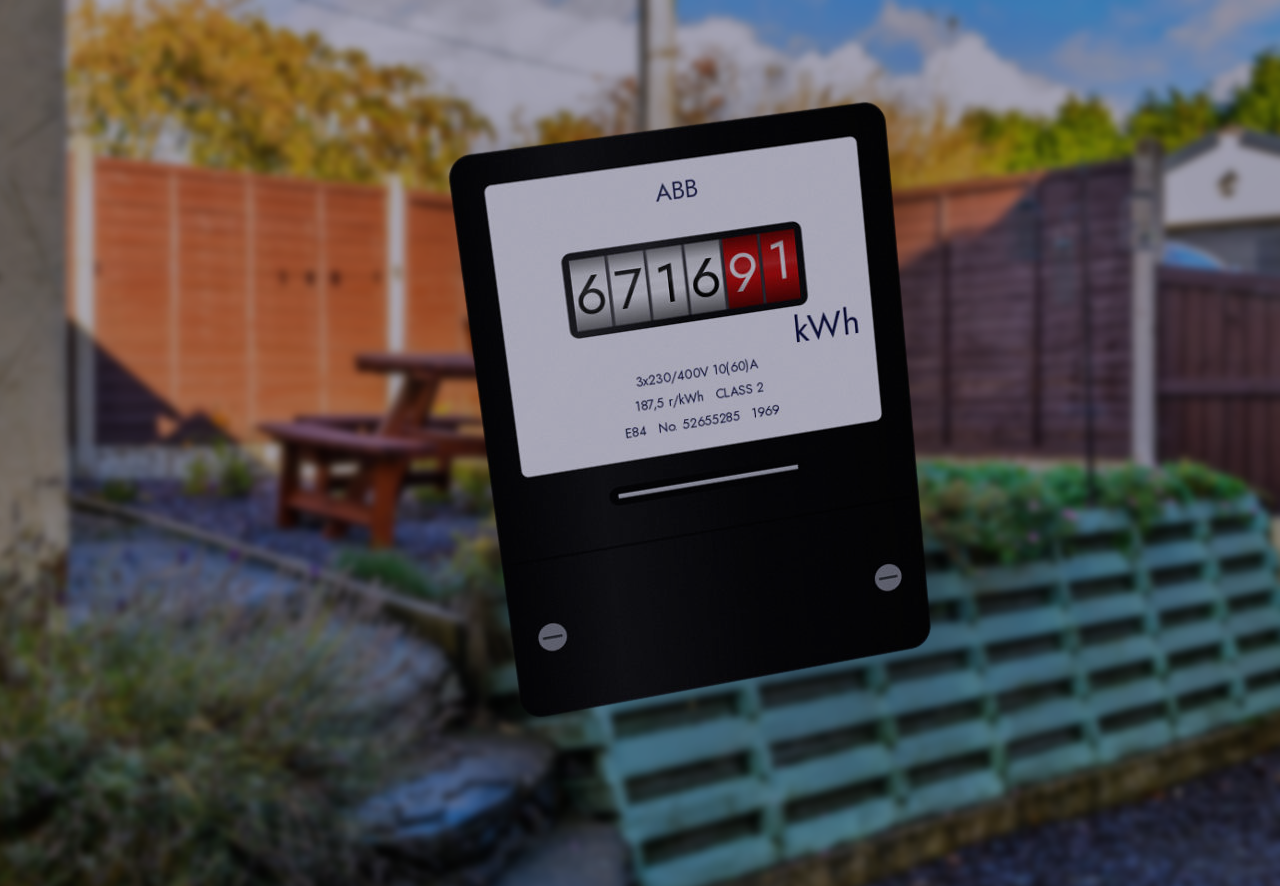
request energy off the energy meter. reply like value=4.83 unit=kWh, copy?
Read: value=6716.91 unit=kWh
